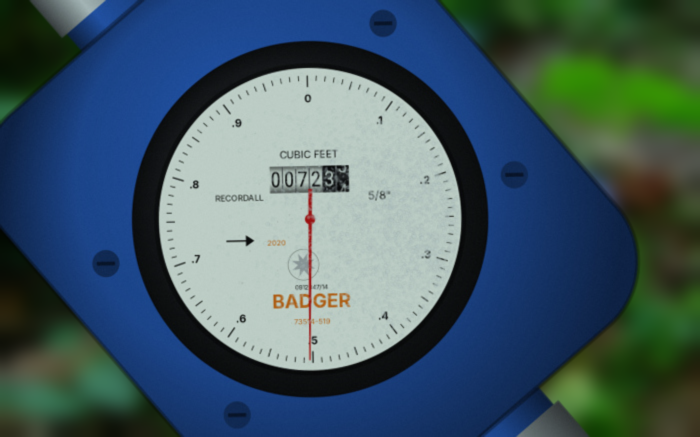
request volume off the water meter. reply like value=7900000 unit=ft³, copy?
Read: value=7233.50 unit=ft³
